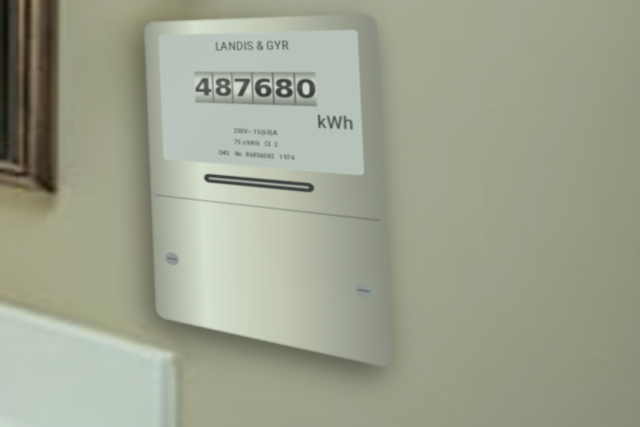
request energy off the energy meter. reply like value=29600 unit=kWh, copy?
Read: value=487680 unit=kWh
